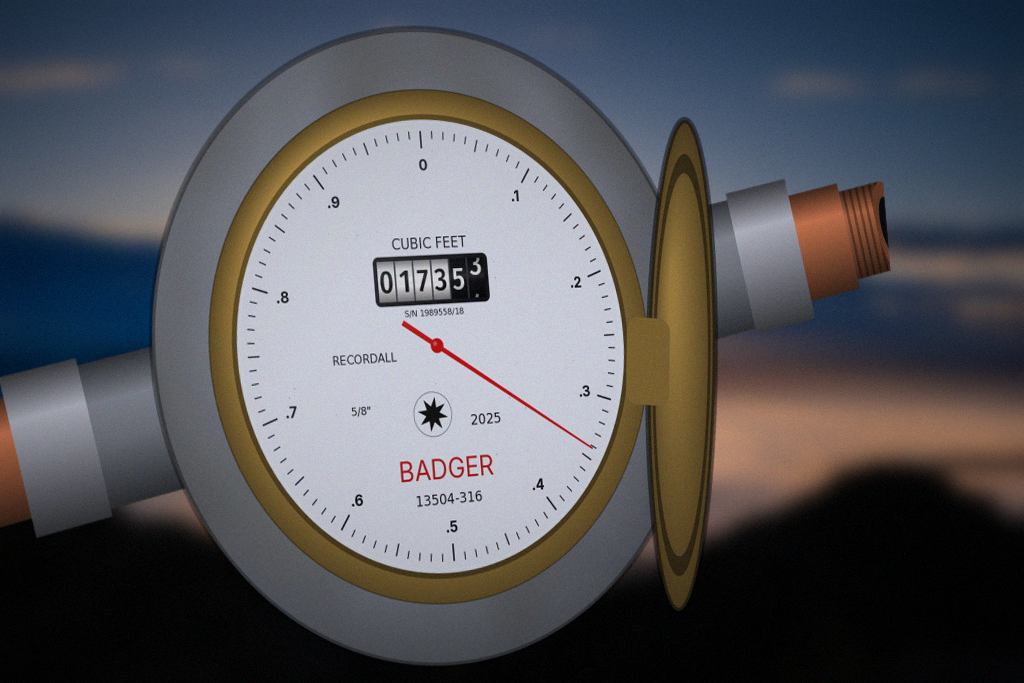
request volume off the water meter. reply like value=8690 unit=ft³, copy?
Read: value=17353.34 unit=ft³
